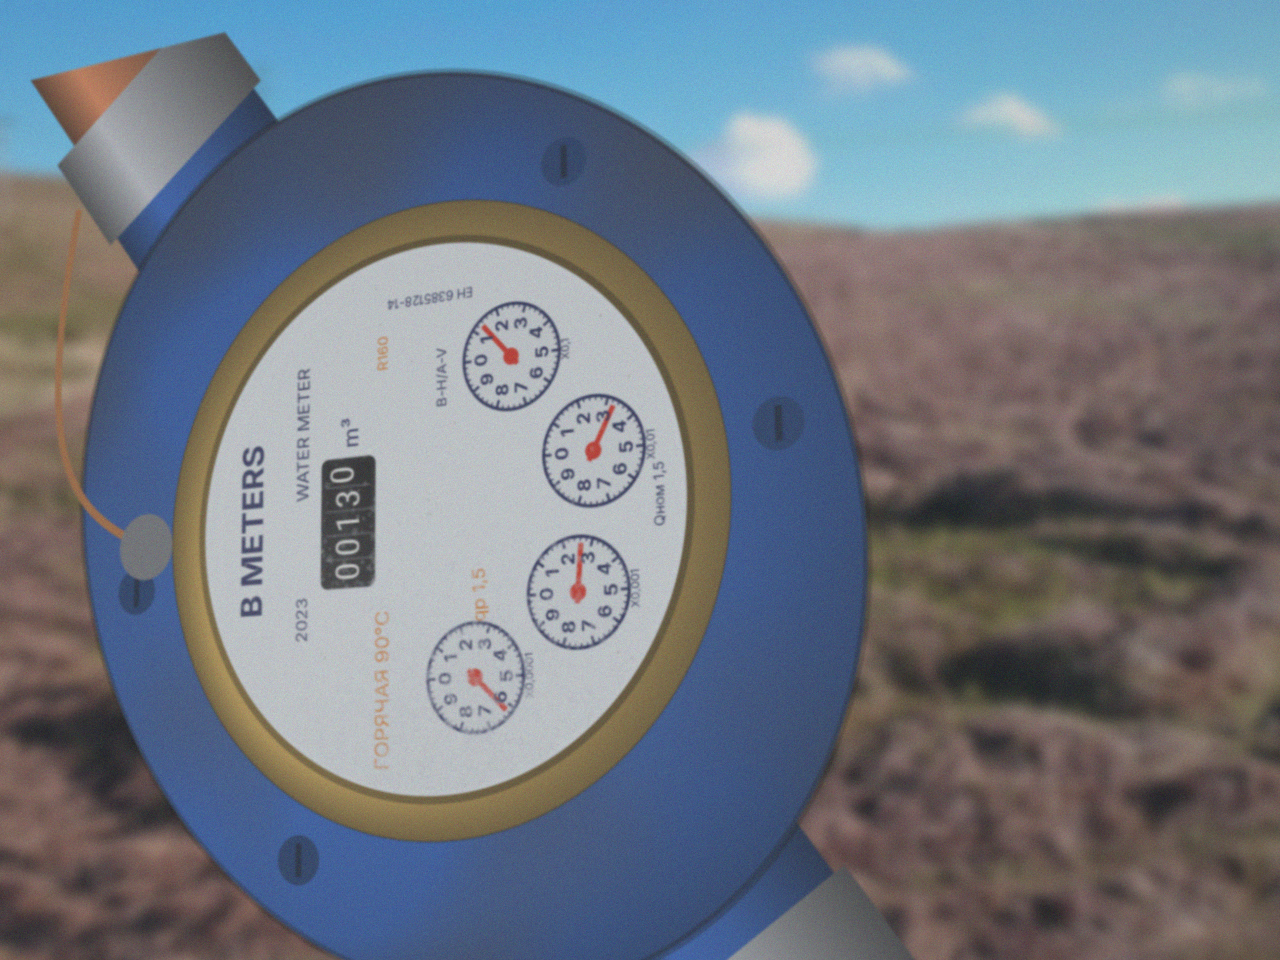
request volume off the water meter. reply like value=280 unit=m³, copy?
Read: value=130.1326 unit=m³
